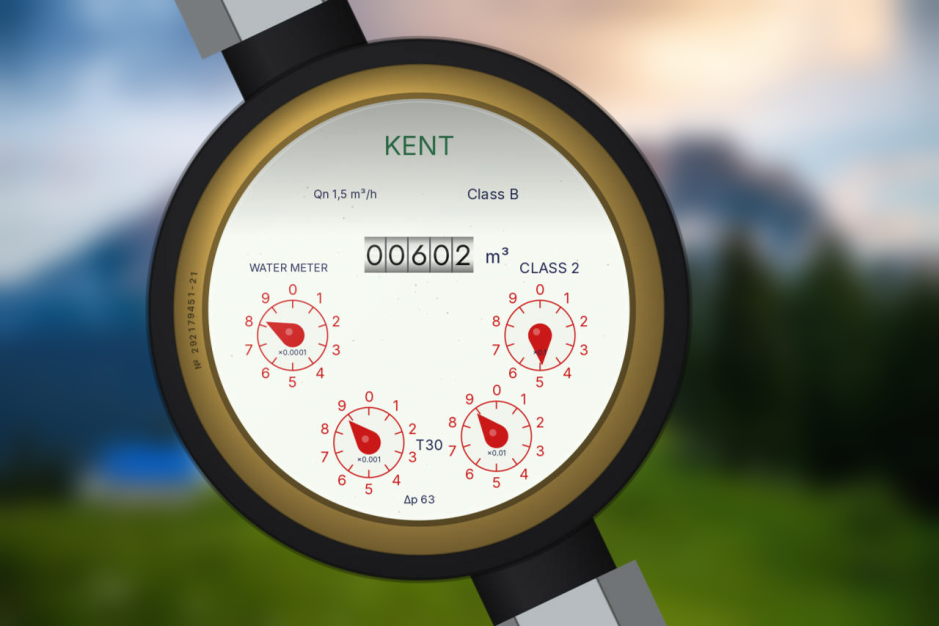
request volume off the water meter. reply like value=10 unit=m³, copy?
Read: value=602.4888 unit=m³
